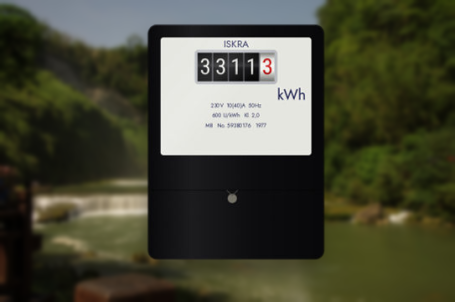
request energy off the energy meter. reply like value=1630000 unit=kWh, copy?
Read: value=3311.3 unit=kWh
